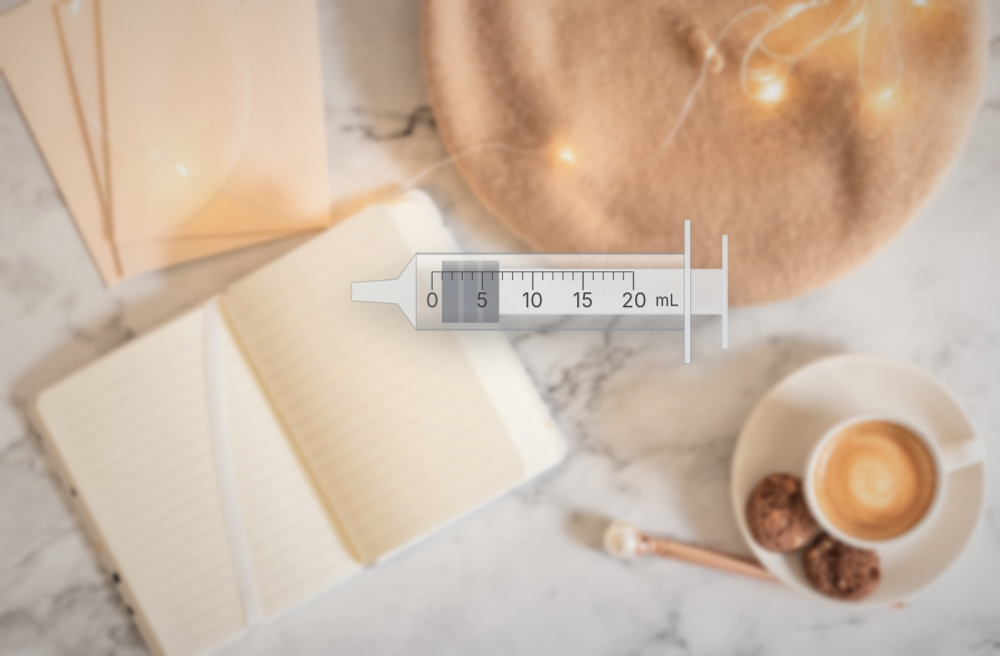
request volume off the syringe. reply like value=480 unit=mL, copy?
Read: value=1 unit=mL
